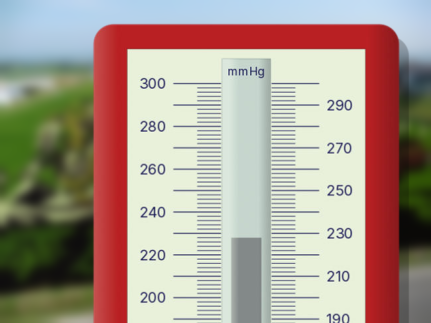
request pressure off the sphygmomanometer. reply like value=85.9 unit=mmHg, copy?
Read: value=228 unit=mmHg
